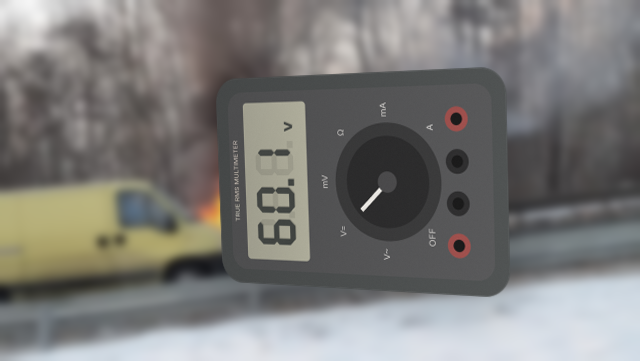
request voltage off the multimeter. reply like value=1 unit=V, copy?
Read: value=60.1 unit=V
